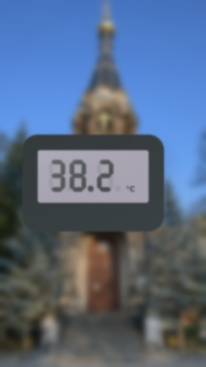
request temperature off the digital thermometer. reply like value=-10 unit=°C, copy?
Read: value=38.2 unit=°C
